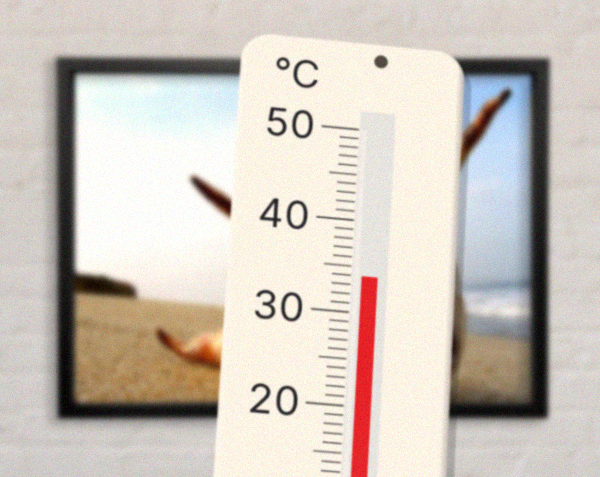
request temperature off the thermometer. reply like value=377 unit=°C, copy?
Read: value=34 unit=°C
